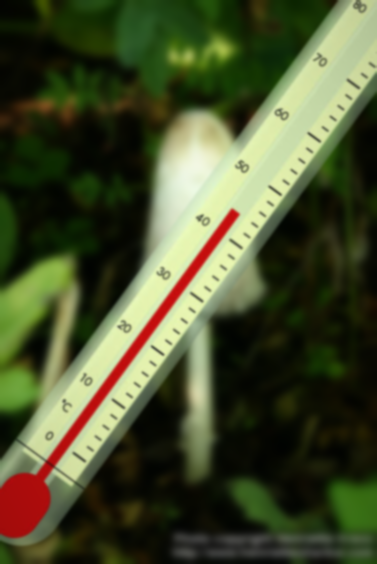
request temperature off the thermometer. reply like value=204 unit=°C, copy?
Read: value=44 unit=°C
